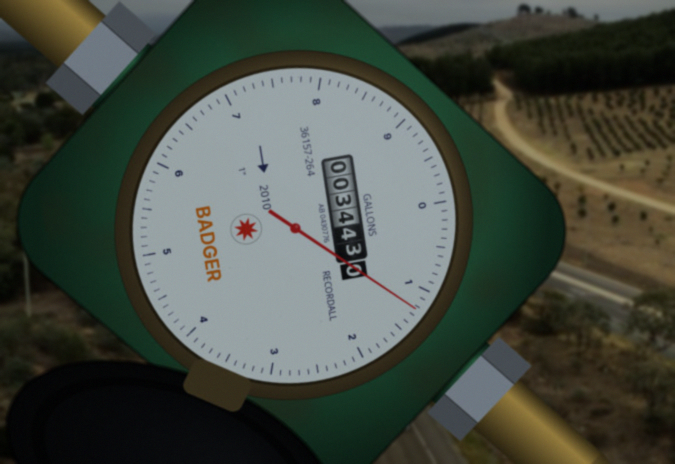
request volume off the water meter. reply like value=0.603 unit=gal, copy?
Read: value=34431.2 unit=gal
